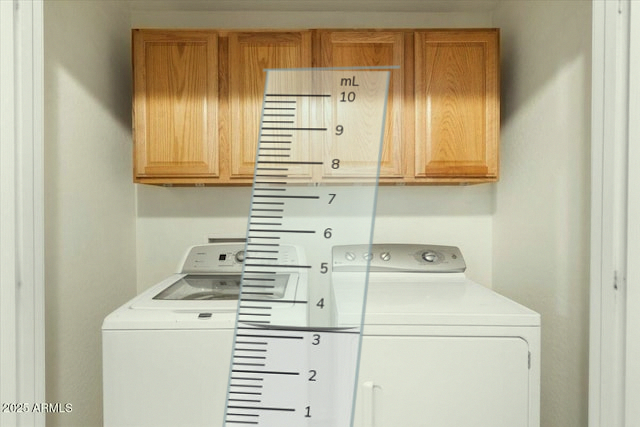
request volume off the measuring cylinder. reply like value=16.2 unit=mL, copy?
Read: value=3.2 unit=mL
